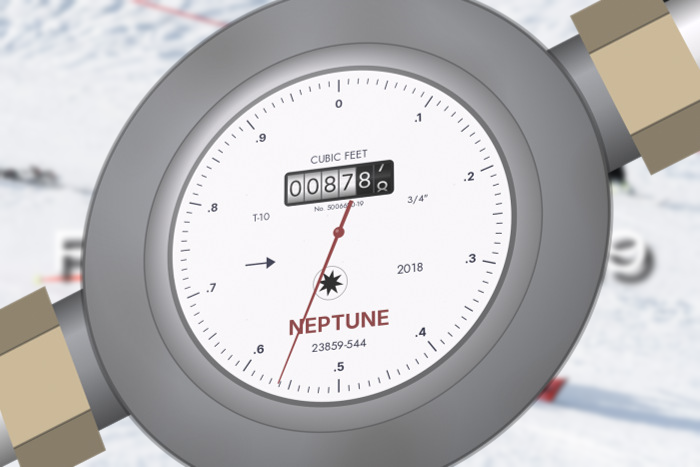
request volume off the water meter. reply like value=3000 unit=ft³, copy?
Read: value=8787.56 unit=ft³
